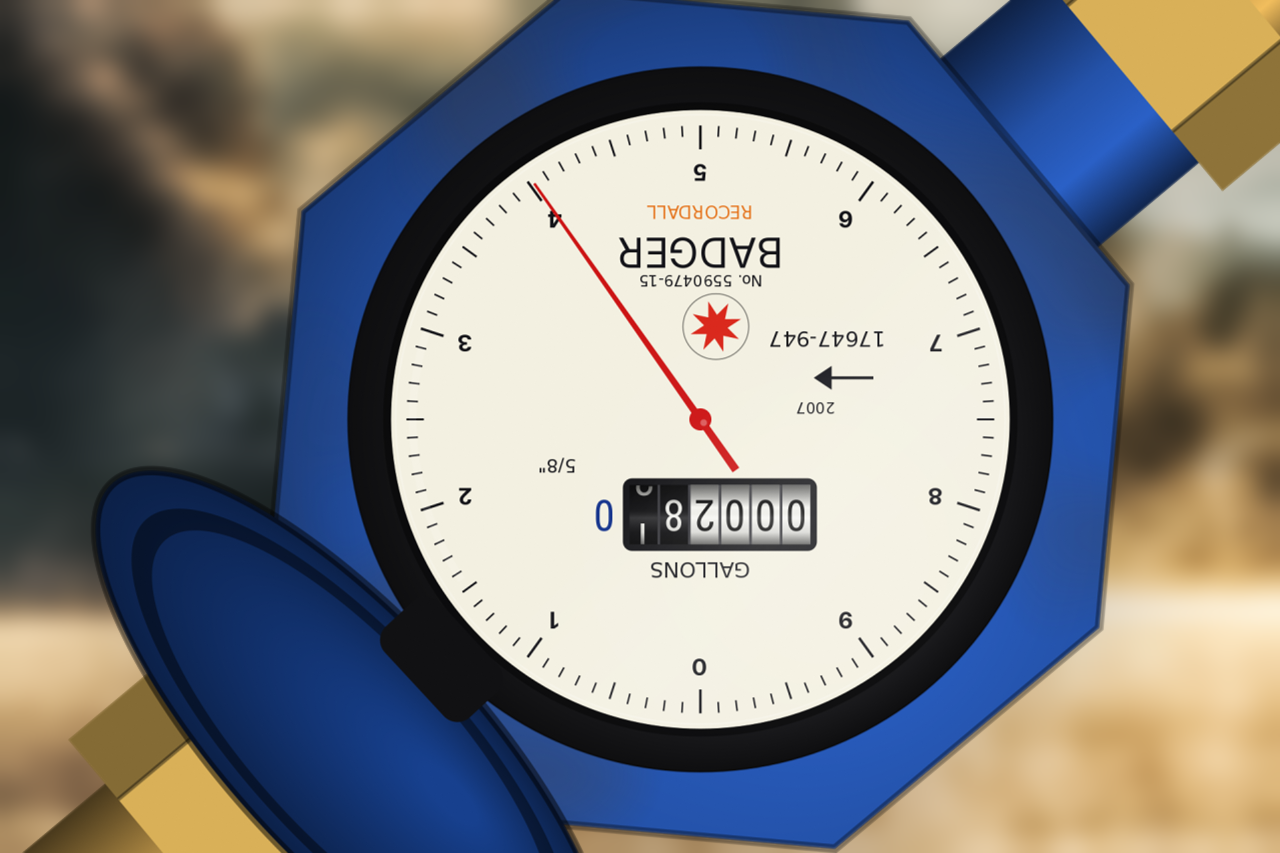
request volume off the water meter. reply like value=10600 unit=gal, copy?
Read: value=2814.0 unit=gal
